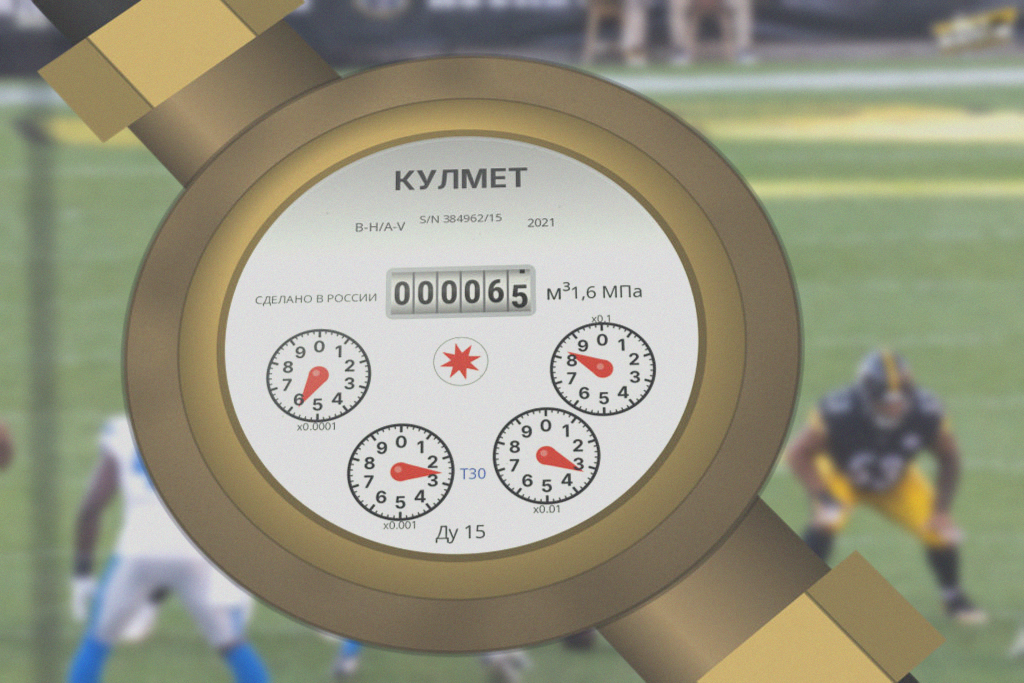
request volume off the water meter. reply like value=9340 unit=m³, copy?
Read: value=64.8325 unit=m³
